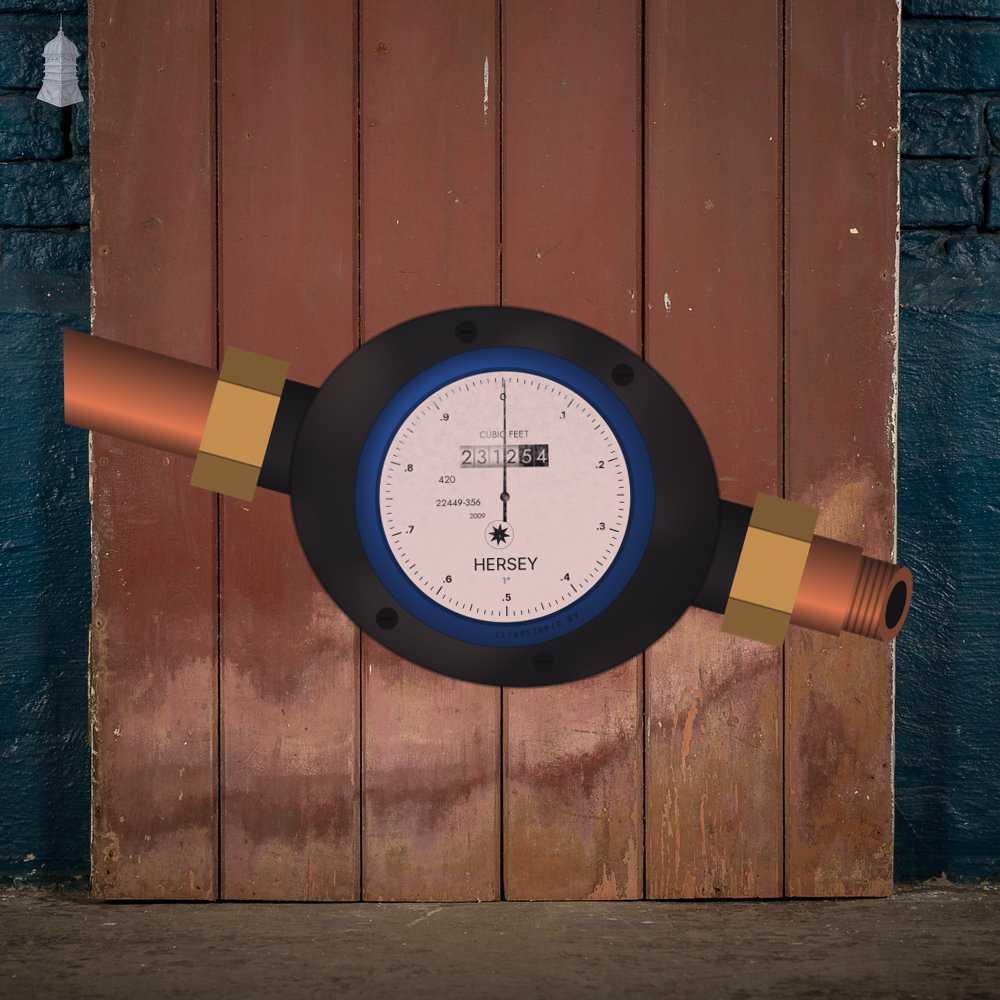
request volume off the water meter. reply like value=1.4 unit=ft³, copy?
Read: value=231254.00 unit=ft³
